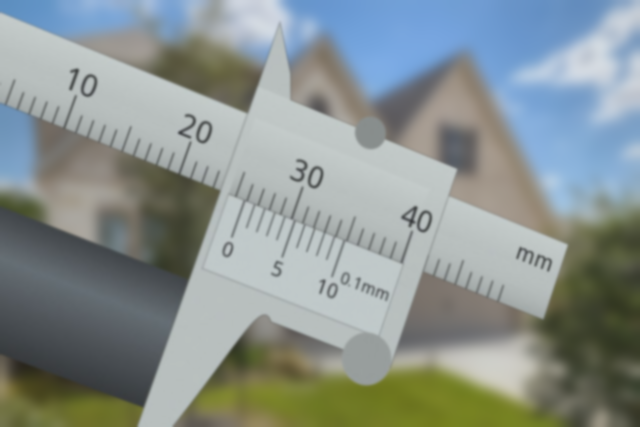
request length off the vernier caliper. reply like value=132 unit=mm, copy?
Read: value=25.8 unit=mm
